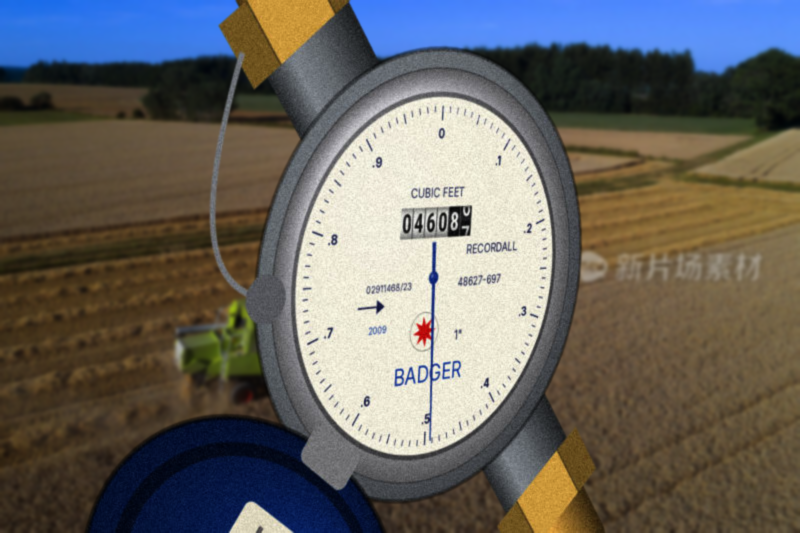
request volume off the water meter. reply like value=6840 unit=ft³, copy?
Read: value=46086.49 unit=ft³
